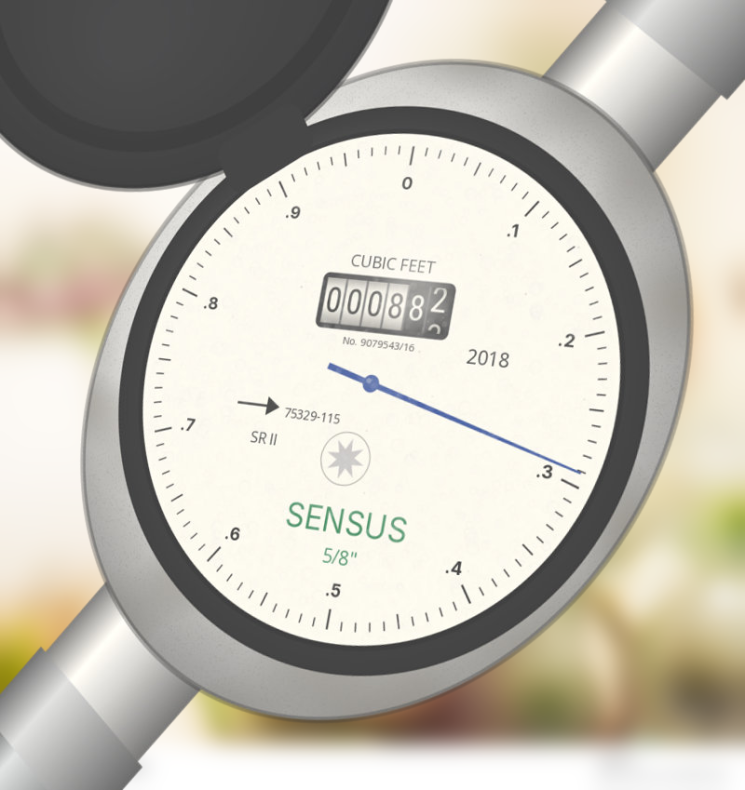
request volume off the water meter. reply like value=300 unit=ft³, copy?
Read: value=882.29 unit=ft³
